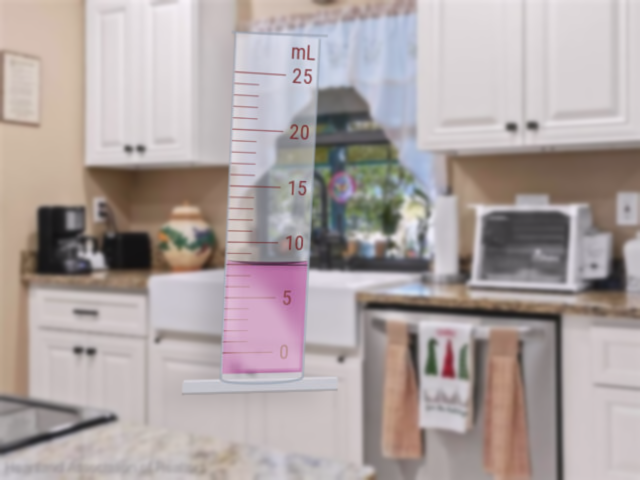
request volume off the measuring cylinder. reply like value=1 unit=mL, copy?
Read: value=8 unit=mL
